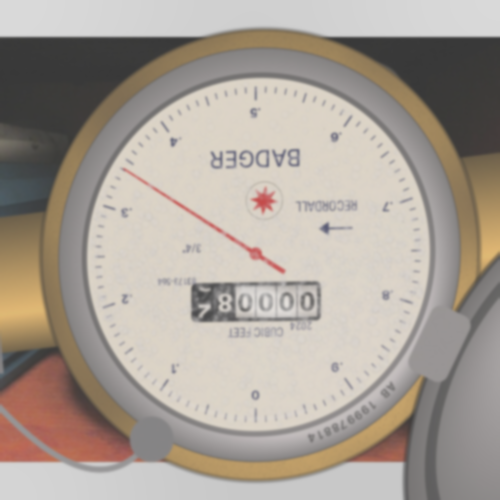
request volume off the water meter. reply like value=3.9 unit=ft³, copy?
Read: value=82.34 unit=ft³
